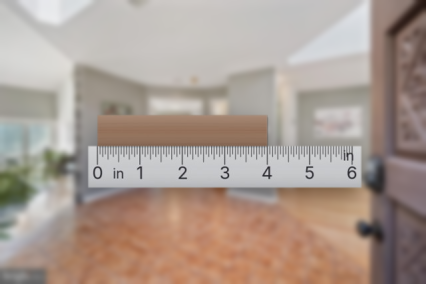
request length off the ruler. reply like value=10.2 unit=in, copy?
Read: value=4 unit=in
